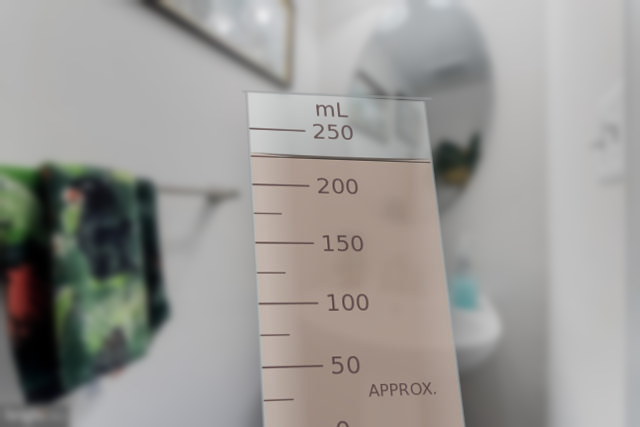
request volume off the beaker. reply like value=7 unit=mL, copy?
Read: value=225 unit=mL
